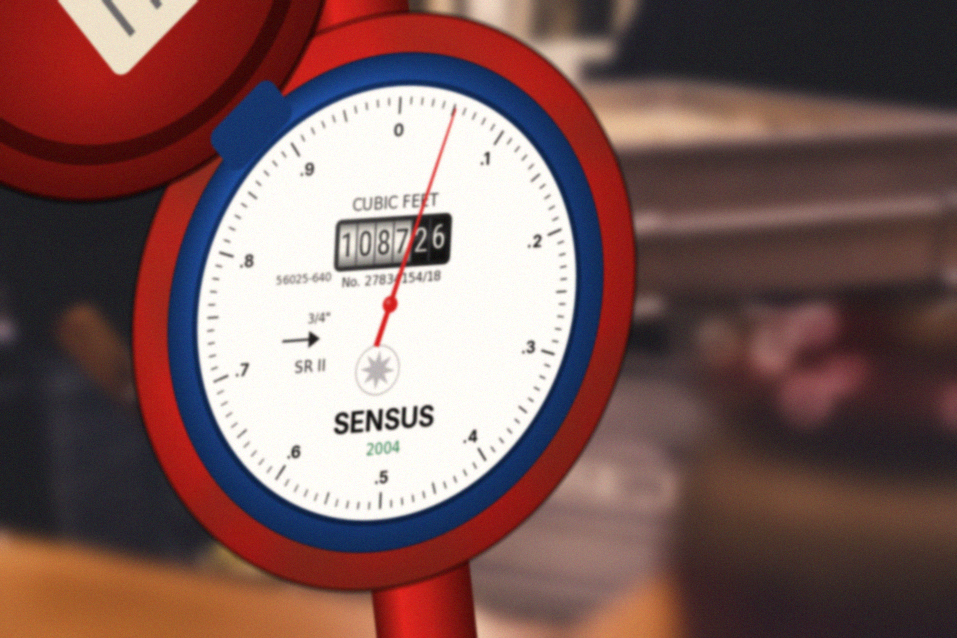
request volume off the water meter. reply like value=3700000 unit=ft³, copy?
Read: value=108726.05 unit=ft³
